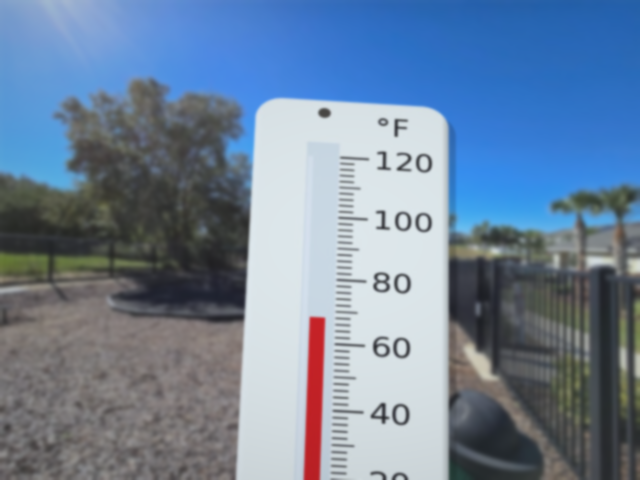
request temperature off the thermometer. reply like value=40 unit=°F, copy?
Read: value=68 unit=°F
